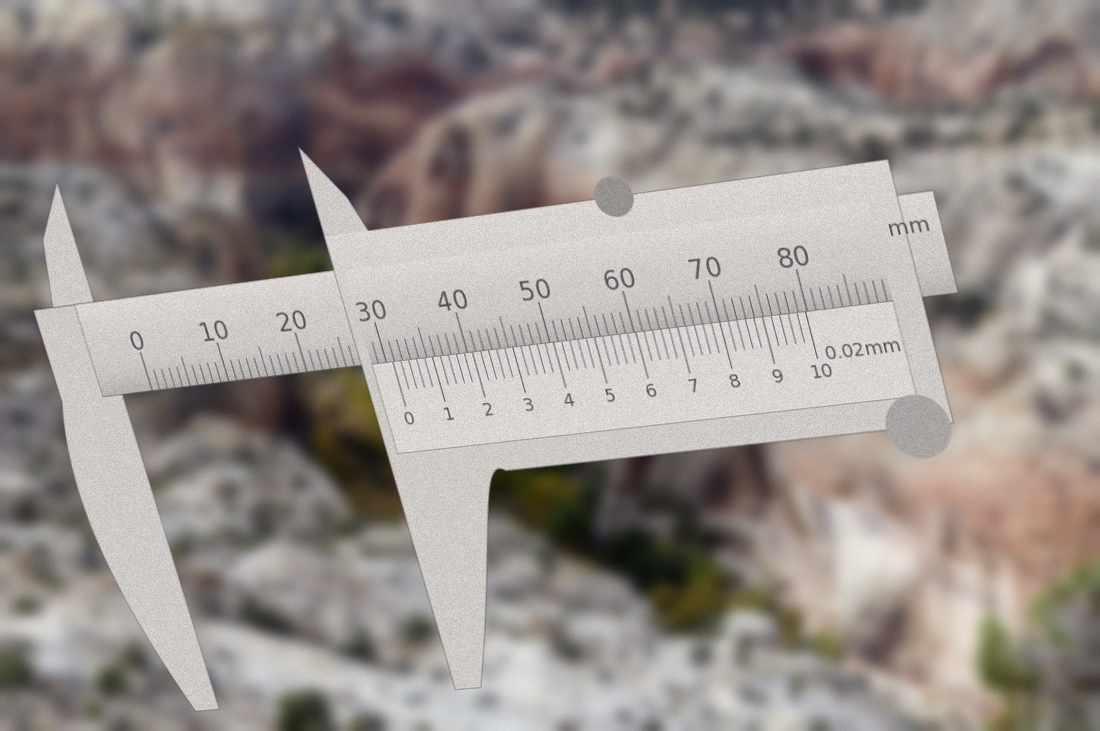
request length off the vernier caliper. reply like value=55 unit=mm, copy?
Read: value=30.8 unit=mm
